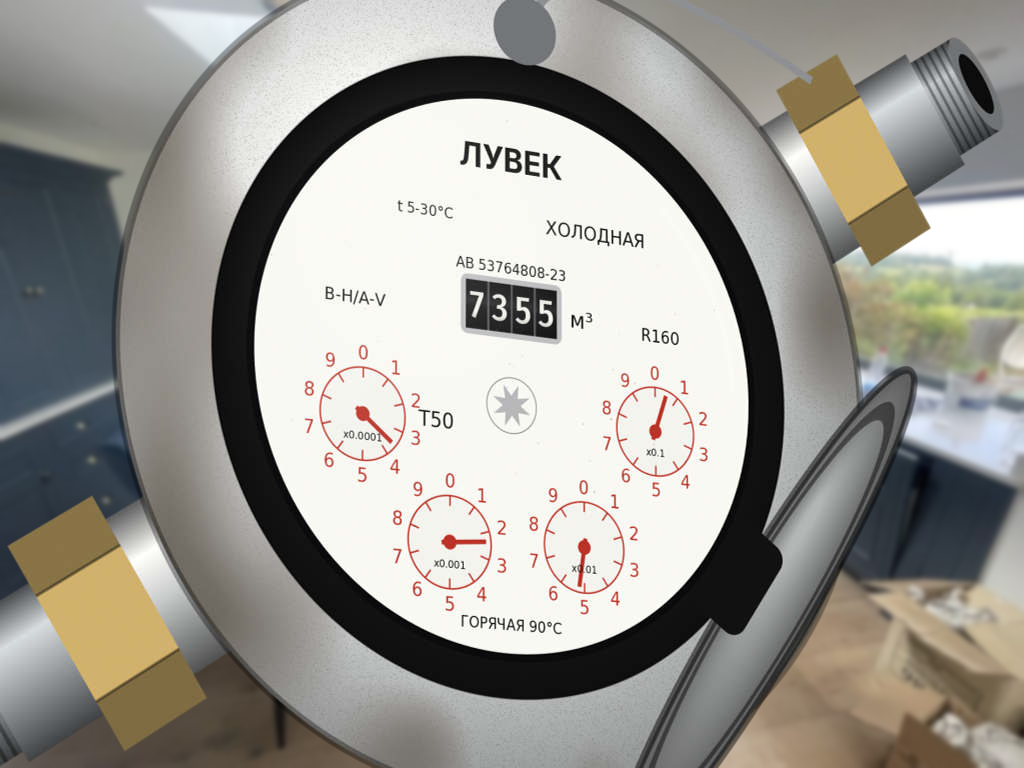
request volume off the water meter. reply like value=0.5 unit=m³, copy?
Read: value=7355.0523 unit=m³
